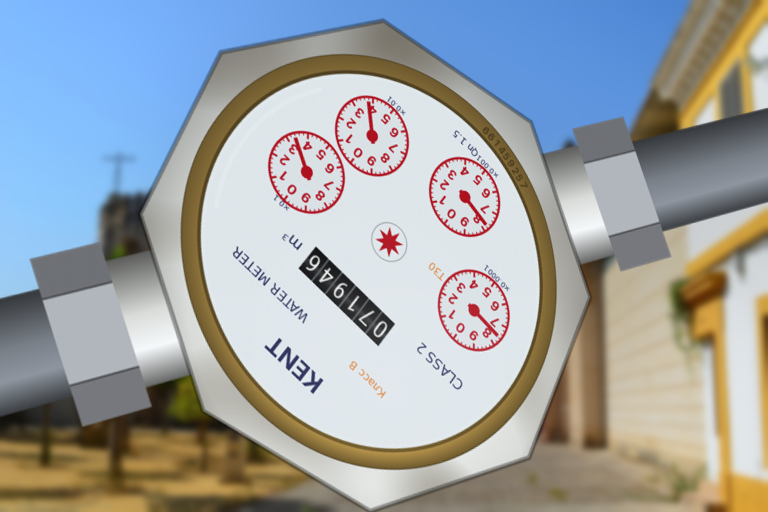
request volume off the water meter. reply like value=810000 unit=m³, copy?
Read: value=71946.3377 unit=m³
